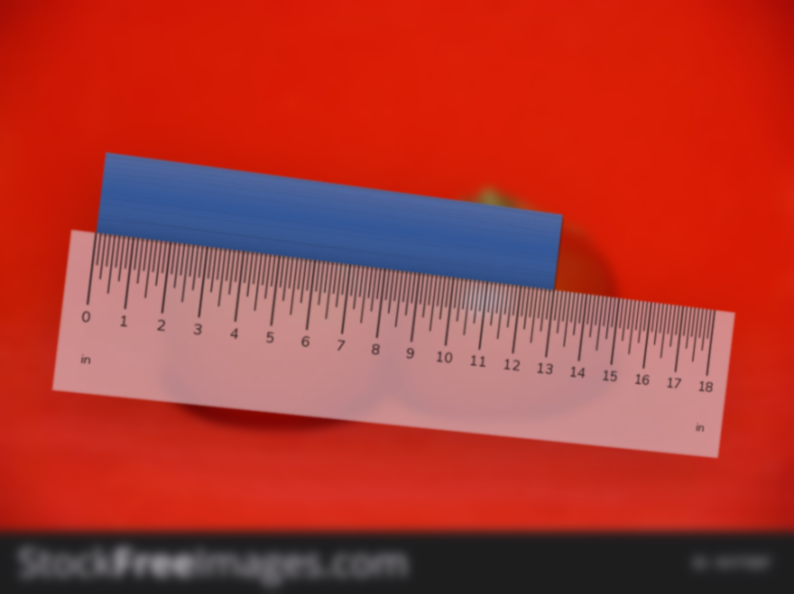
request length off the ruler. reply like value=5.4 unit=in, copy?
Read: value=13 unit=in
